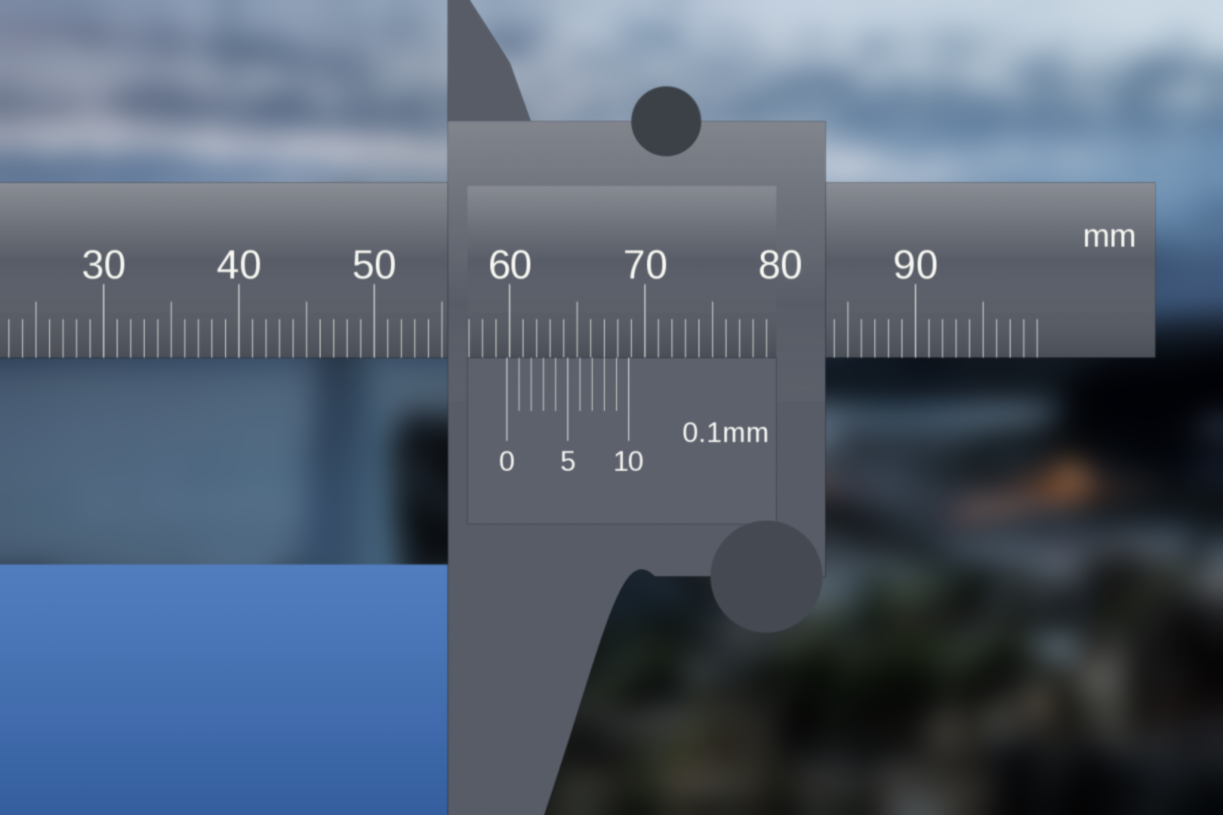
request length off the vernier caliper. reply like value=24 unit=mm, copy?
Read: value=59.8 unit=mm
